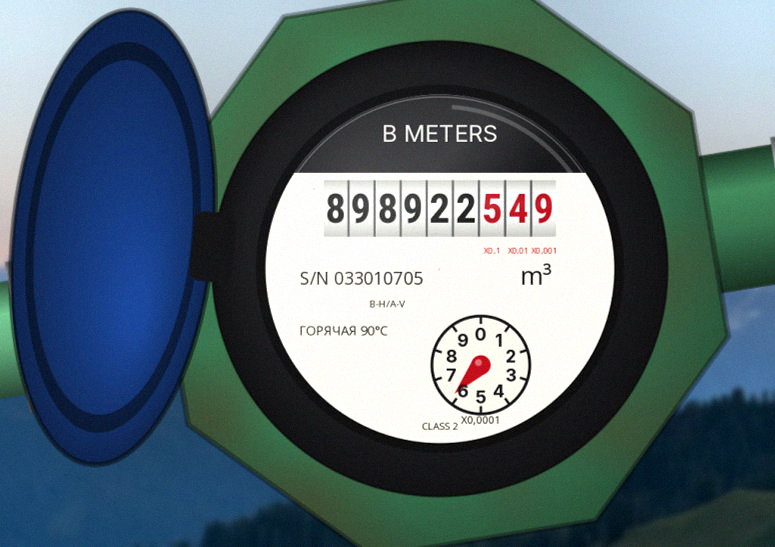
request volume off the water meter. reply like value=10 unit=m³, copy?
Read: value=898922.5496 unit=m³
